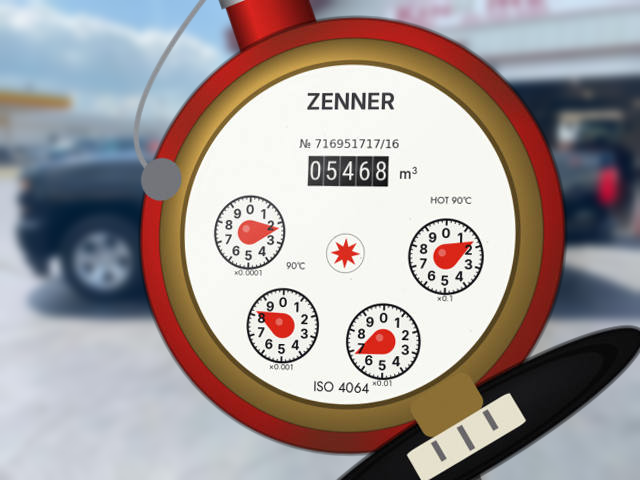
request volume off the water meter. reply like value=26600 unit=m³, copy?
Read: value=5468.1682 unit=m³
